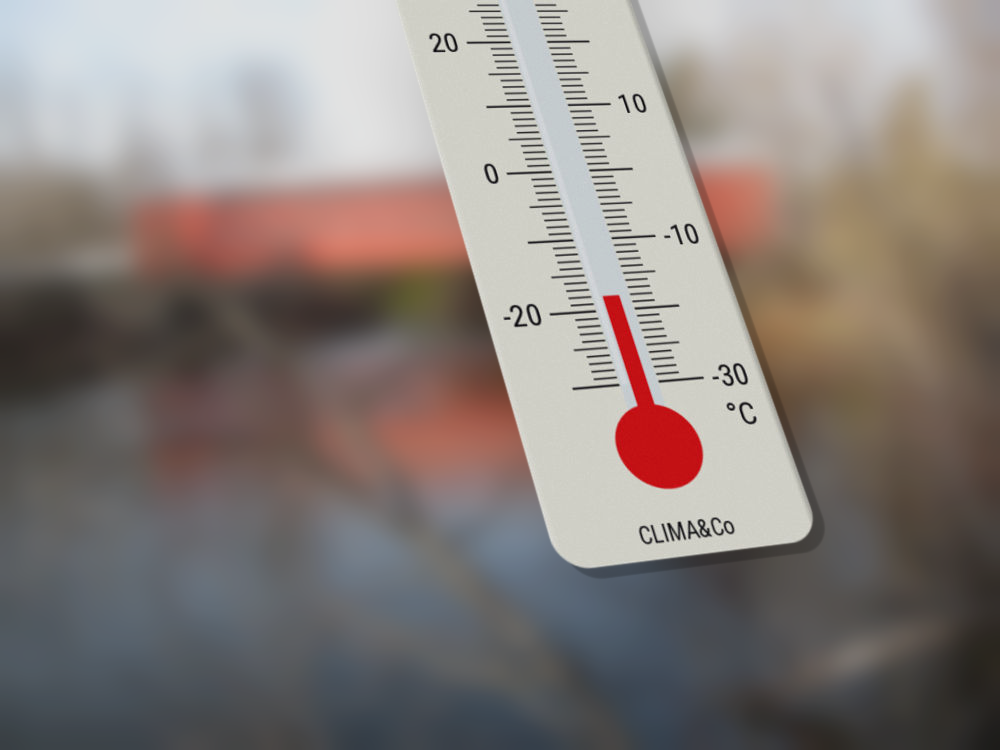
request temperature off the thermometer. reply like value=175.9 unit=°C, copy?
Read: value=-18 unit=°C
